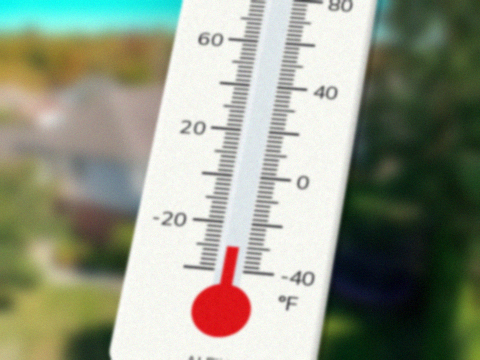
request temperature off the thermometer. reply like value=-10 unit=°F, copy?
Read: value=-30 unit=°F
